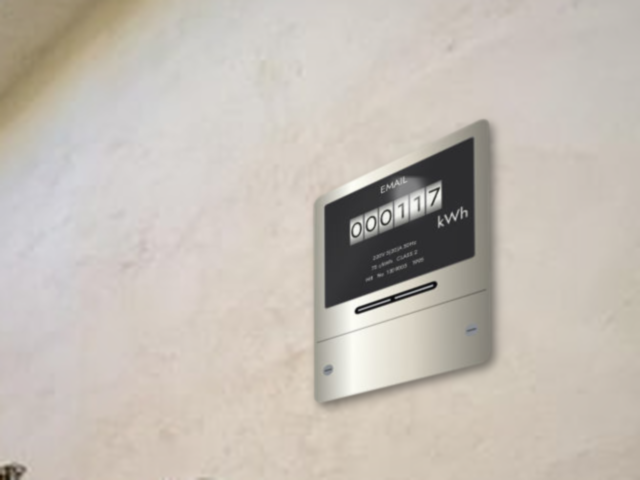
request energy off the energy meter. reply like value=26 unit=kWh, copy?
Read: value=117 unit=kWh
